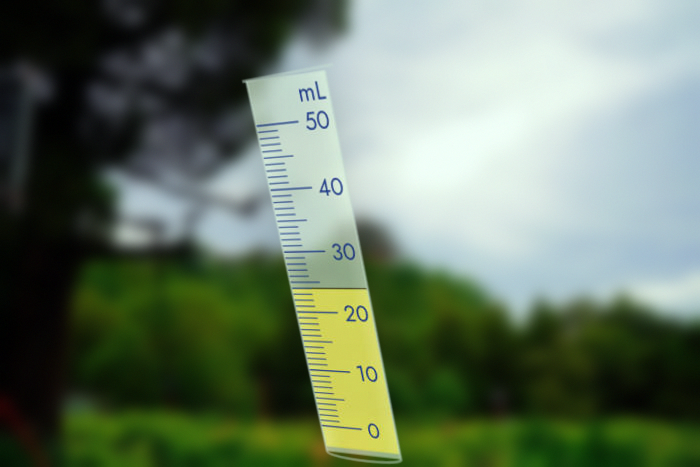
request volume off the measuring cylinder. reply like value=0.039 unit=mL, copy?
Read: value=24 unit=mL
